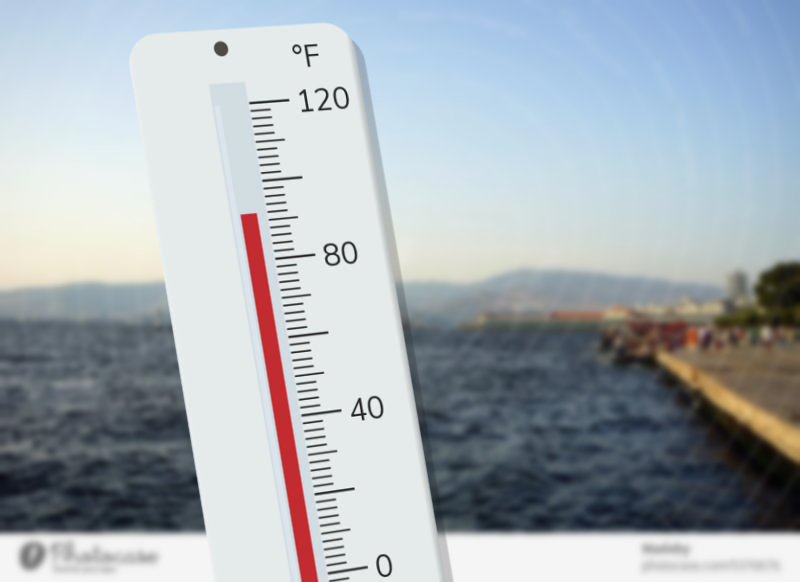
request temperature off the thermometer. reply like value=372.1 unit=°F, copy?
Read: value=92 unit=°F
